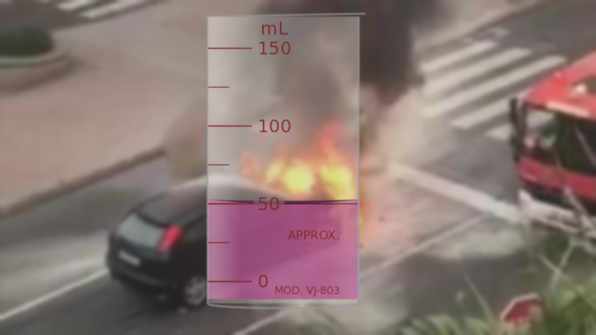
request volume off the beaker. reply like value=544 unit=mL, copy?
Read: value=50 unit=mL
